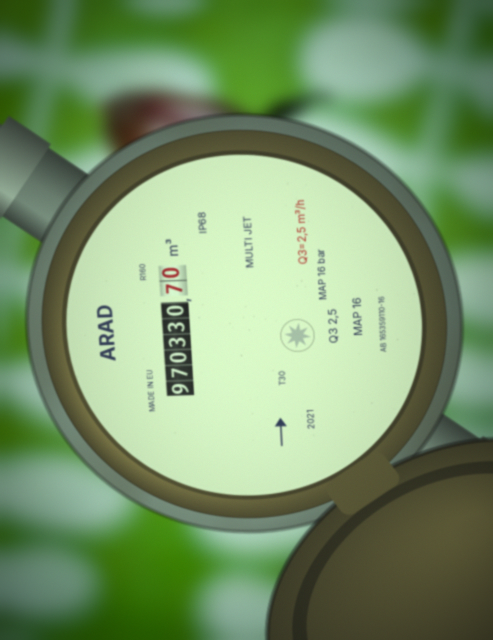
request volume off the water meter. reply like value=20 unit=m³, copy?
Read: value=970330.70 unit=m³
